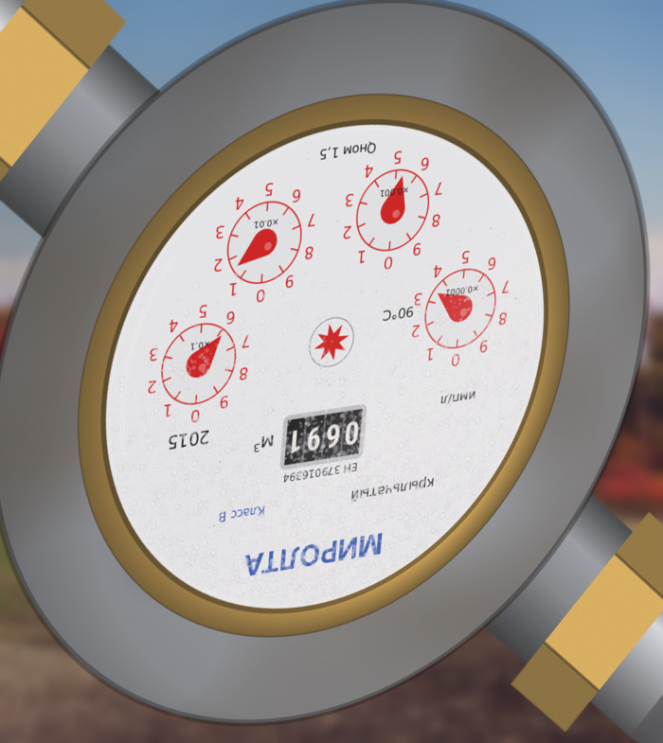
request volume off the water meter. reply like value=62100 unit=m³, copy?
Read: value=691.6153 unit=m³
